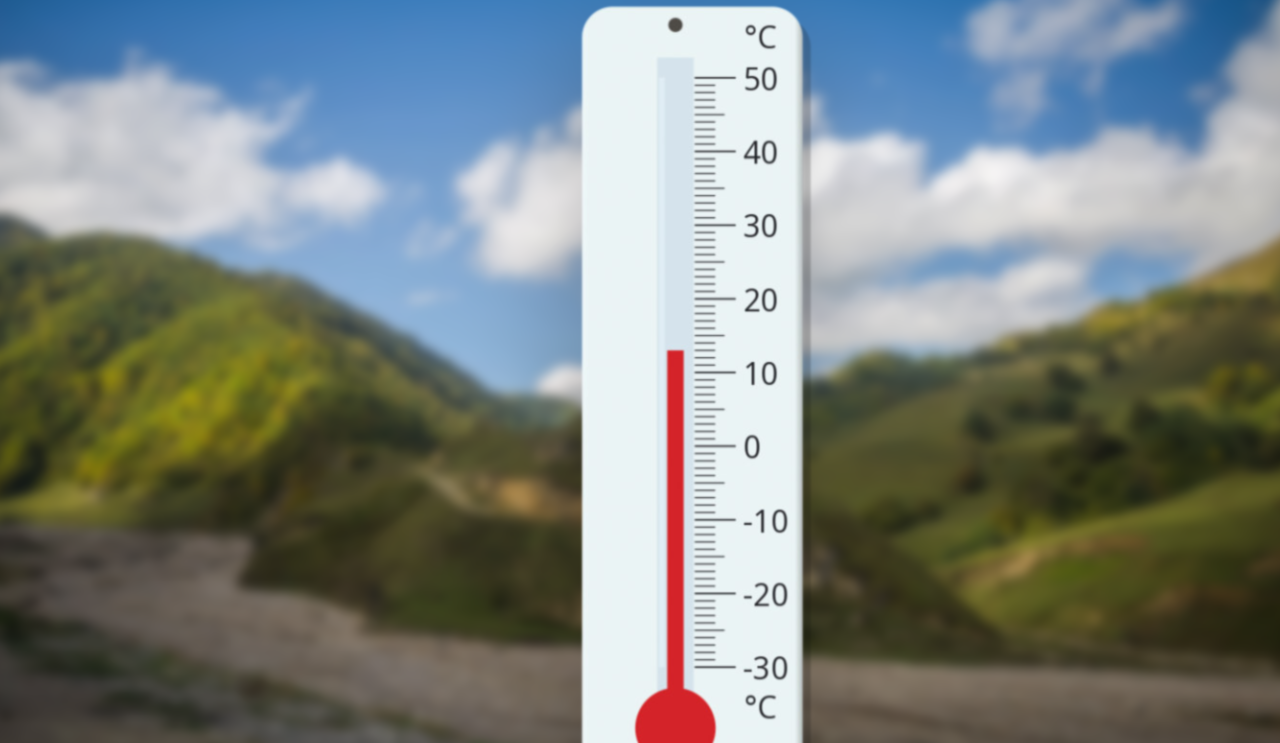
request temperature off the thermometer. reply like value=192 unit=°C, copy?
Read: value=13 unit=°C
